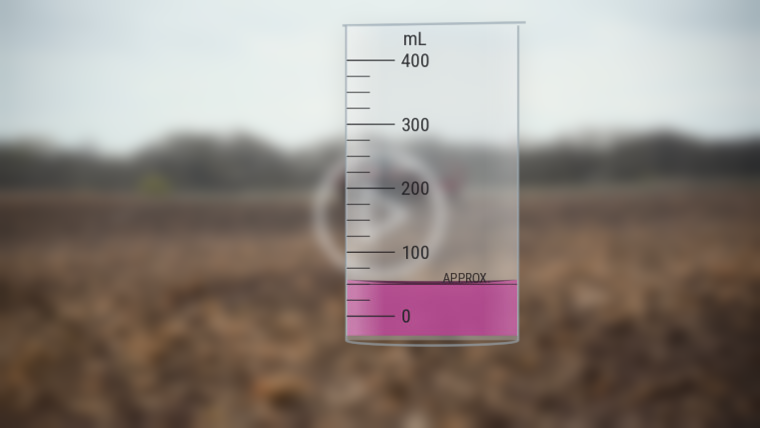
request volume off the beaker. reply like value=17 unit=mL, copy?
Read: value=50 unit=mL
